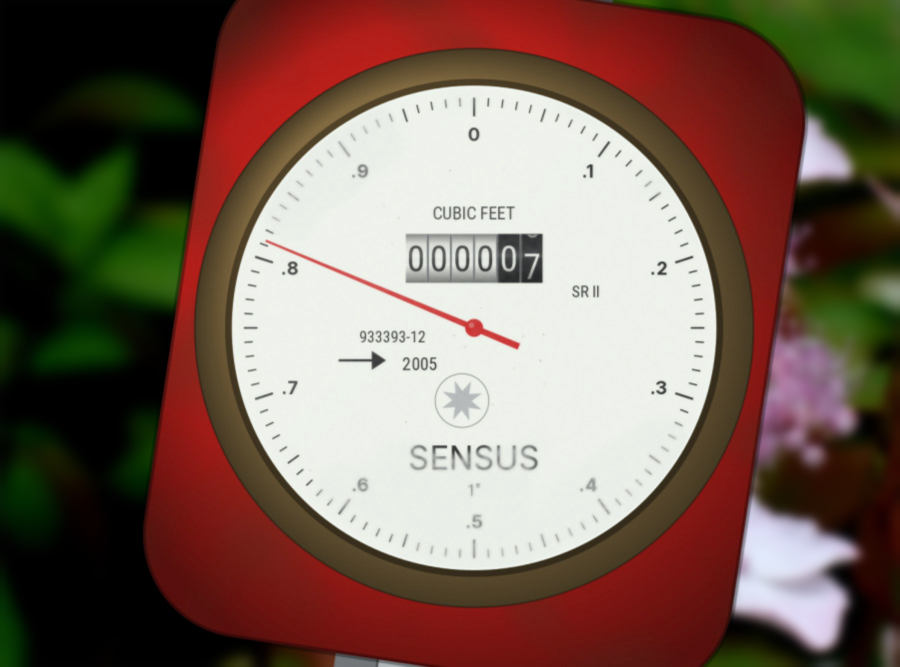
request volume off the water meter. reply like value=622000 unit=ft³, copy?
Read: value=6.81 unit=ft³
